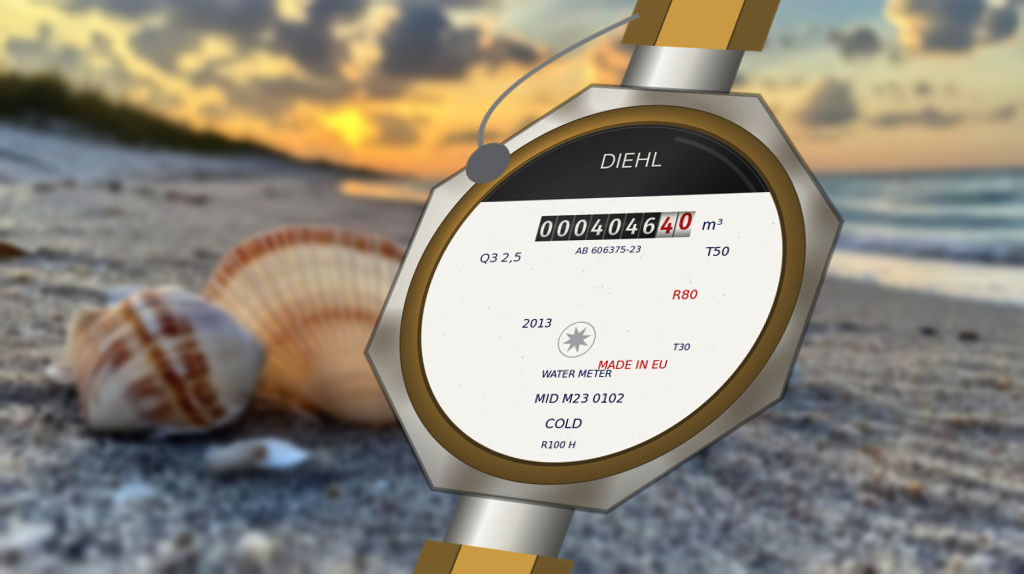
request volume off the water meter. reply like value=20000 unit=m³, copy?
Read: value=4046.40 unit=m³
